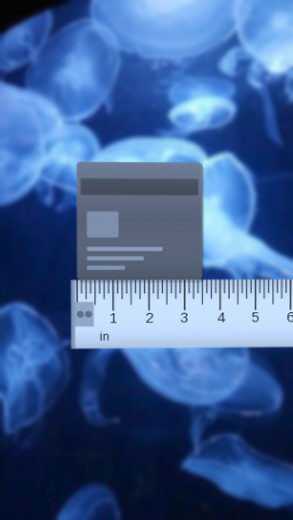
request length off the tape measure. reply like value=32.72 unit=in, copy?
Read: value=3.5 unit=in
